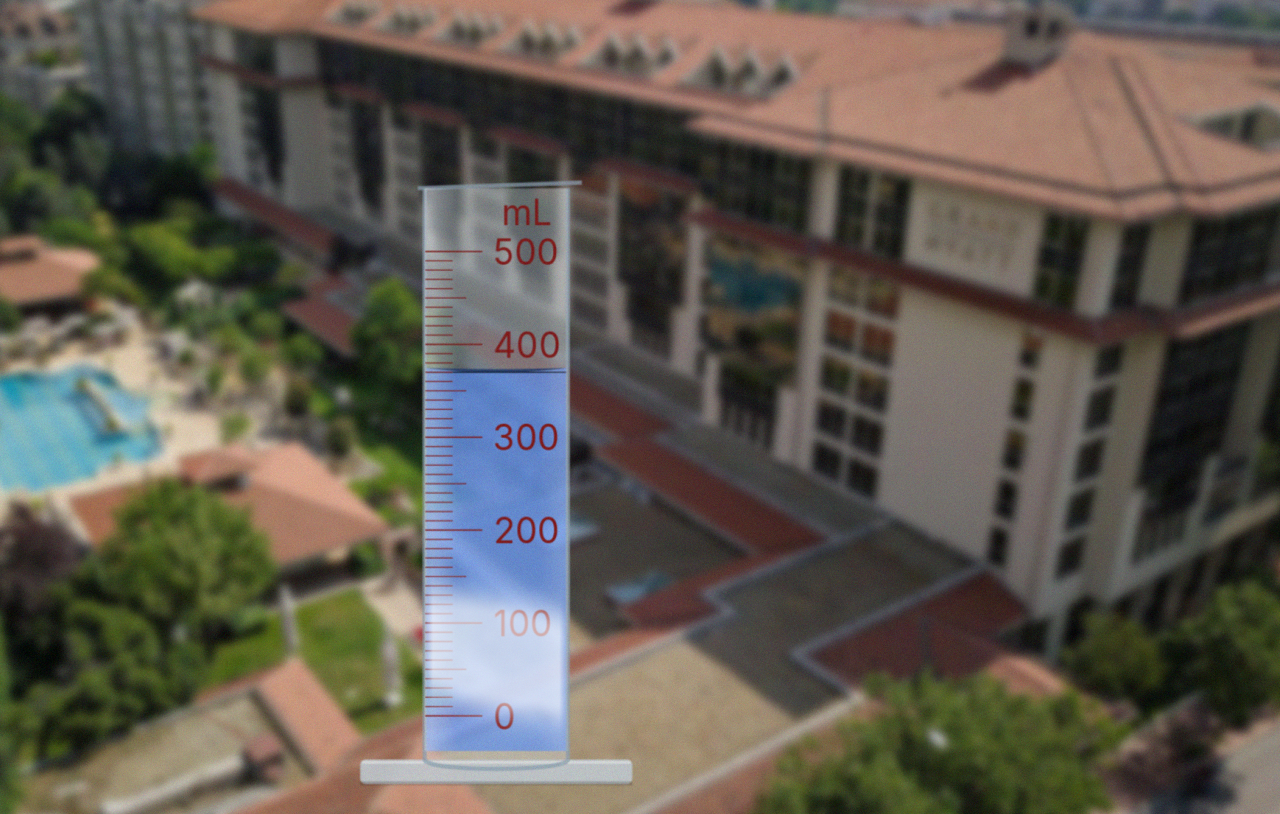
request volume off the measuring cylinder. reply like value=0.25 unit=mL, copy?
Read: value=370 unit=mL
